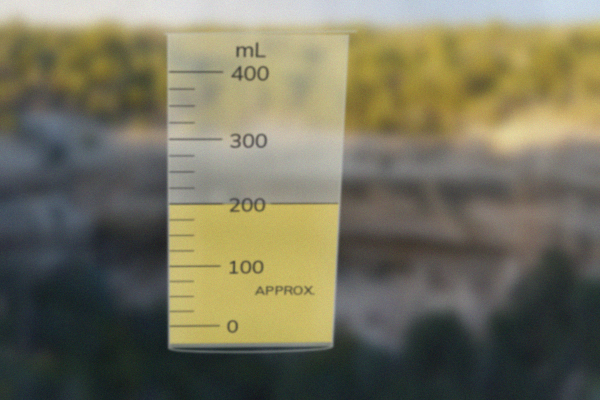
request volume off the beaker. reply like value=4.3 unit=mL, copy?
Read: value=200 unit=mL
